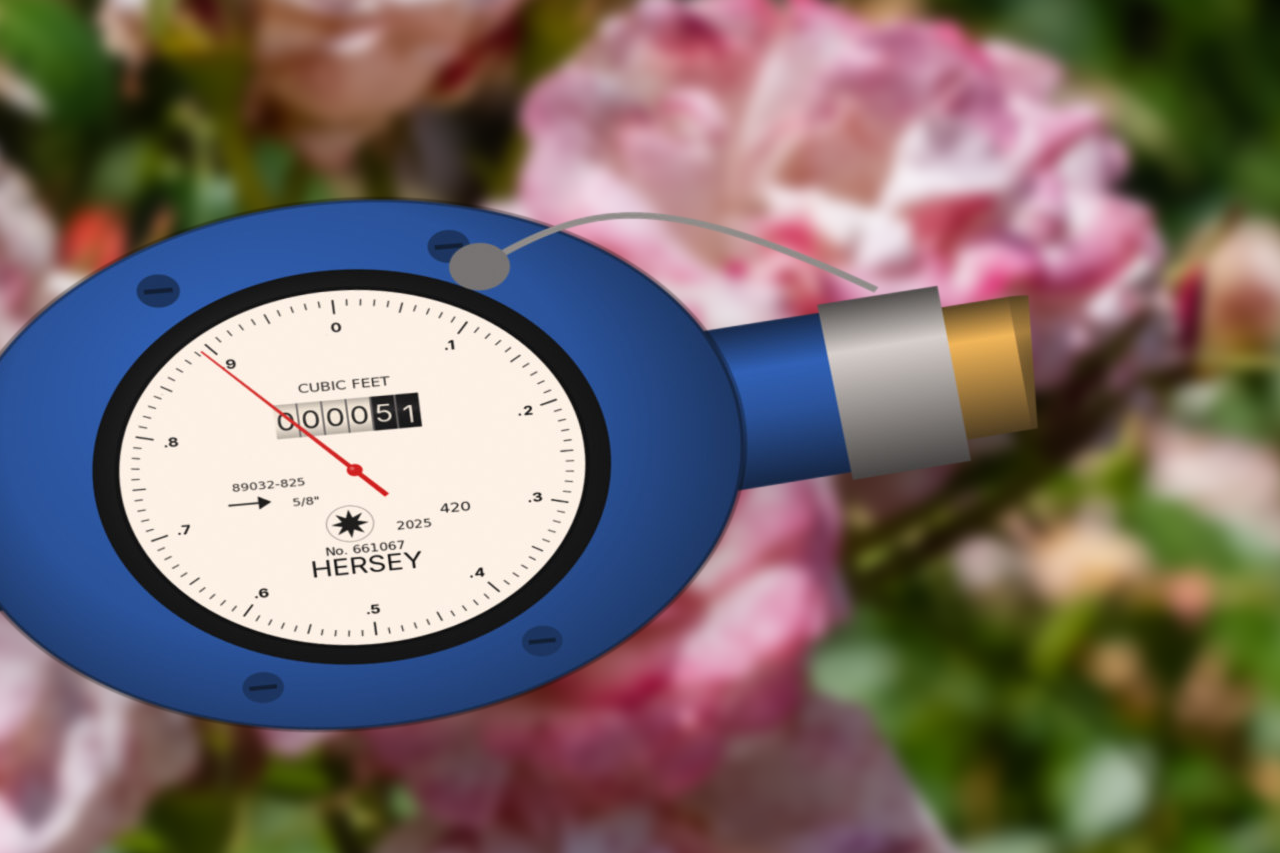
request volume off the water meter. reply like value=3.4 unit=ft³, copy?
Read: value=50.89 unit=ft³
